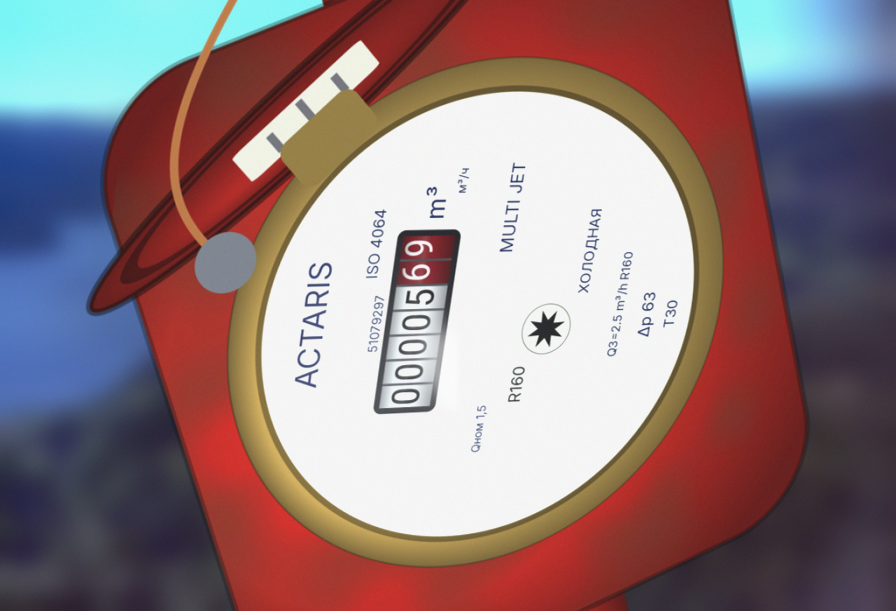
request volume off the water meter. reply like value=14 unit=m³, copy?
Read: value=5.69 unit=m³
